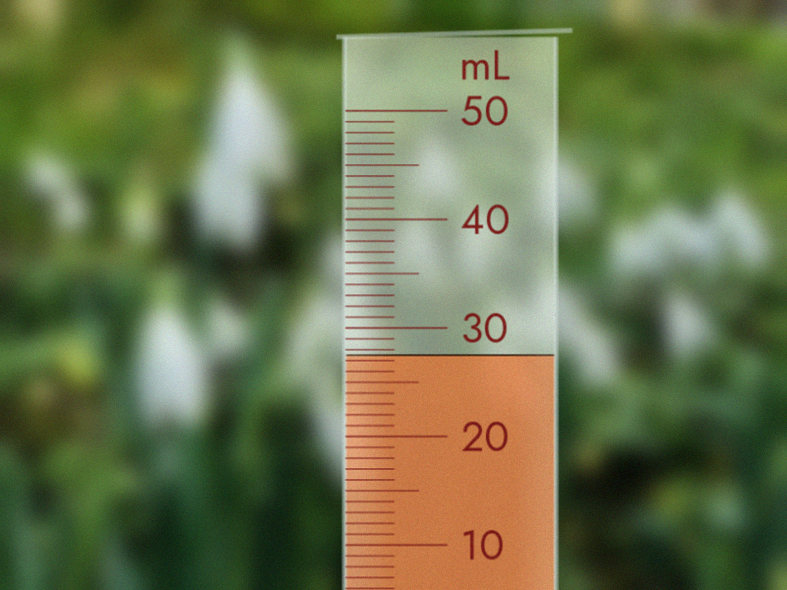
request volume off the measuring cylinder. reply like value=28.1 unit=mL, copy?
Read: value=27.5 unit=mL
